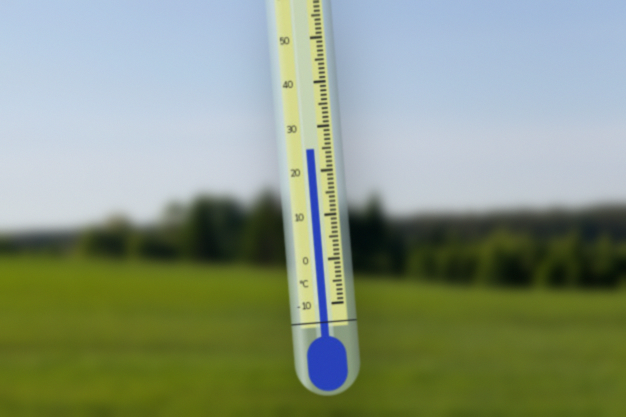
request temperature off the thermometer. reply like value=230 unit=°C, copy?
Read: value=25 unit=°C
